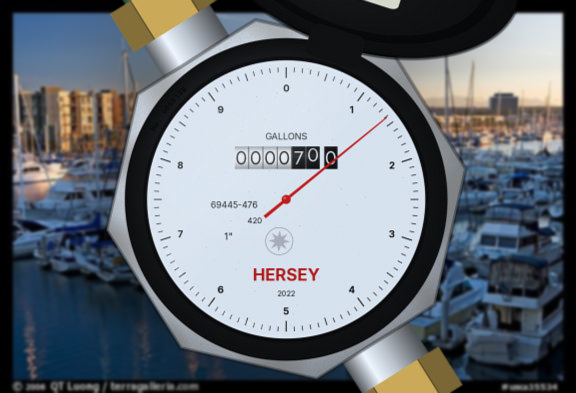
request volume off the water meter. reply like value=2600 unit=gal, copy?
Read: value=701.4 unit=gal
